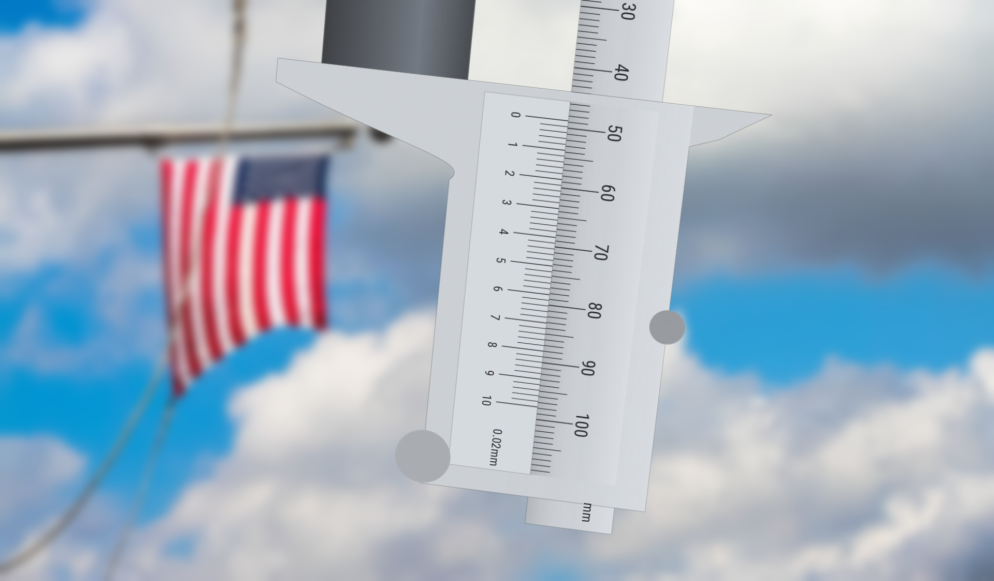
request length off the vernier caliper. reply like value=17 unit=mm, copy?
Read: value=48.8 unit=mm
